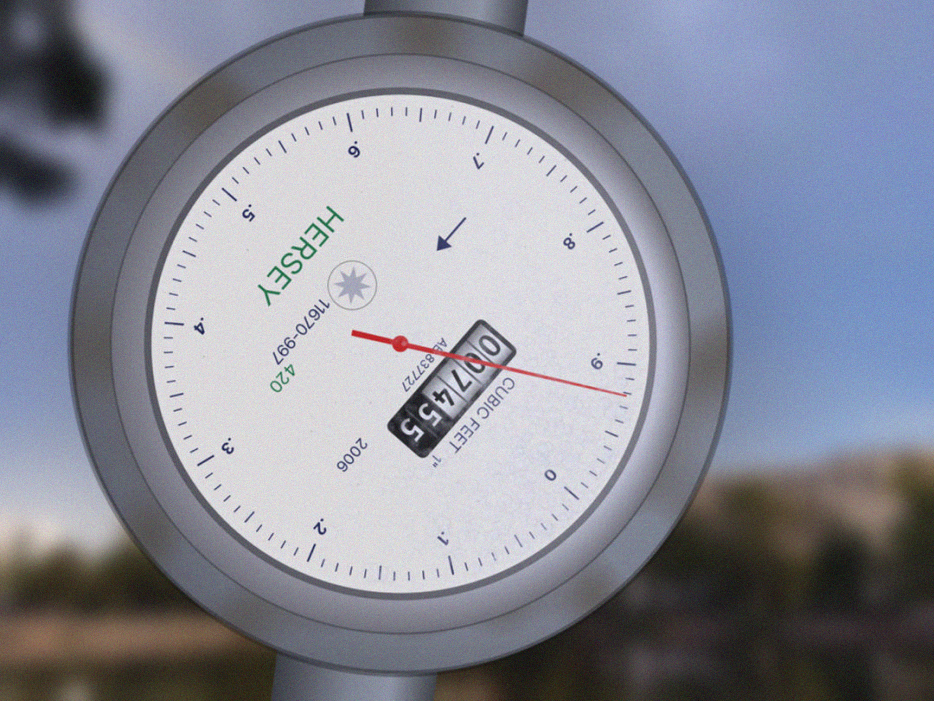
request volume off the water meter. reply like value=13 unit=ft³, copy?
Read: value=7454.92 unit=ft³
